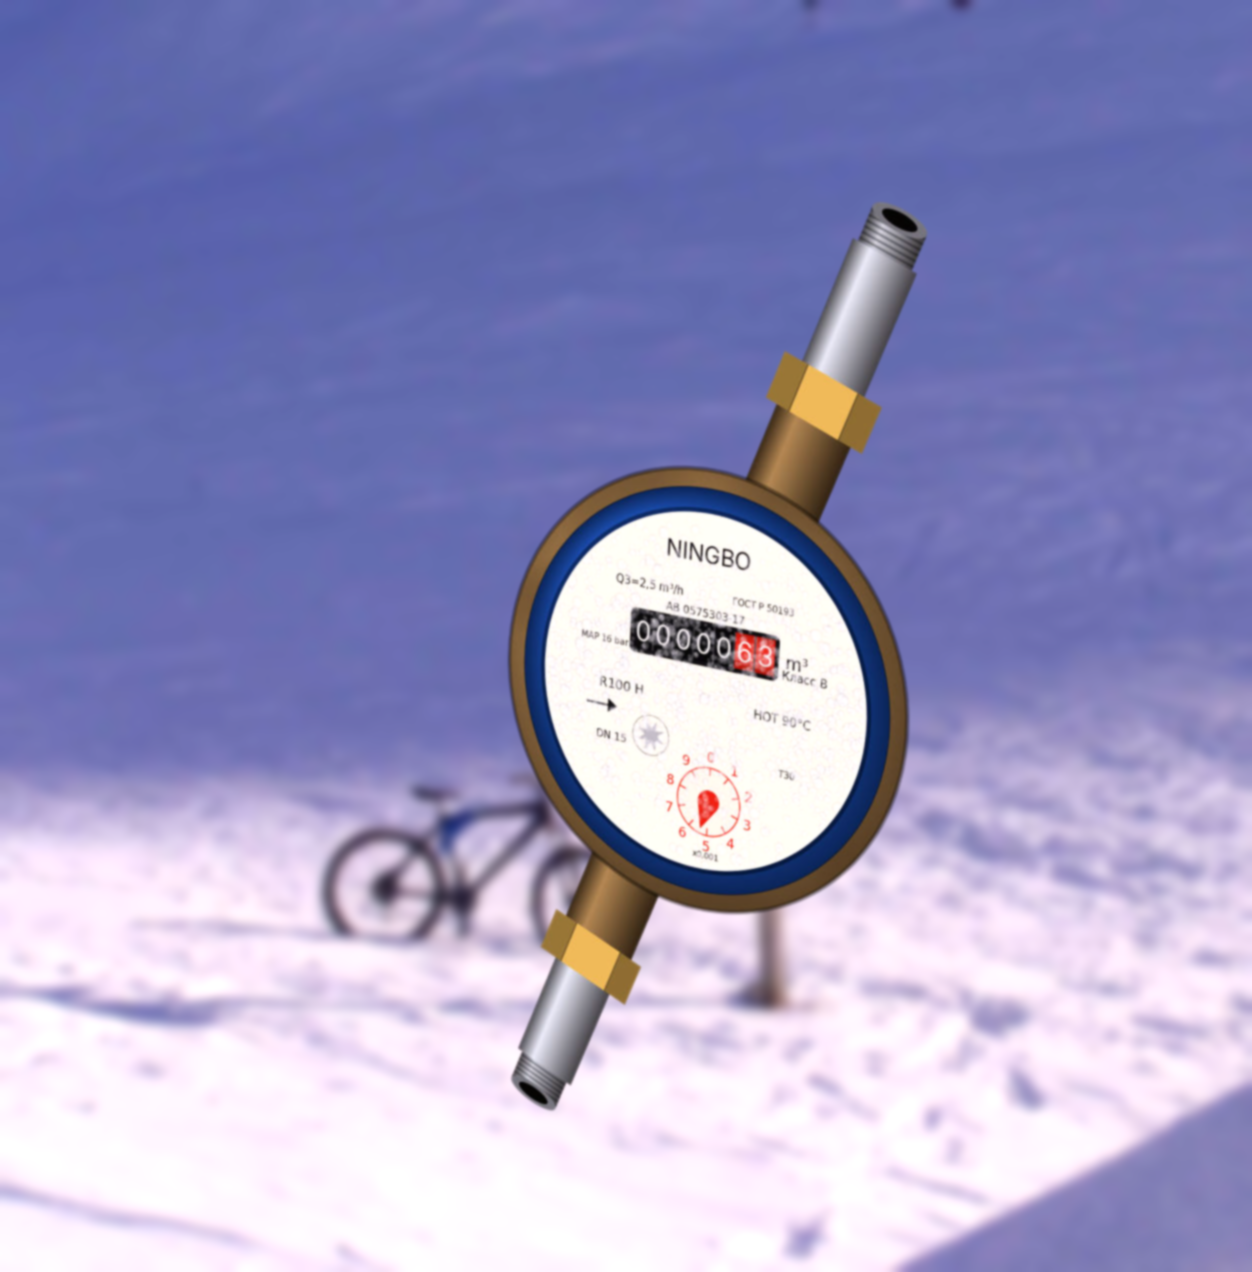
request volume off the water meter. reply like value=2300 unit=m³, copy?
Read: value=0.635 unit=m³
